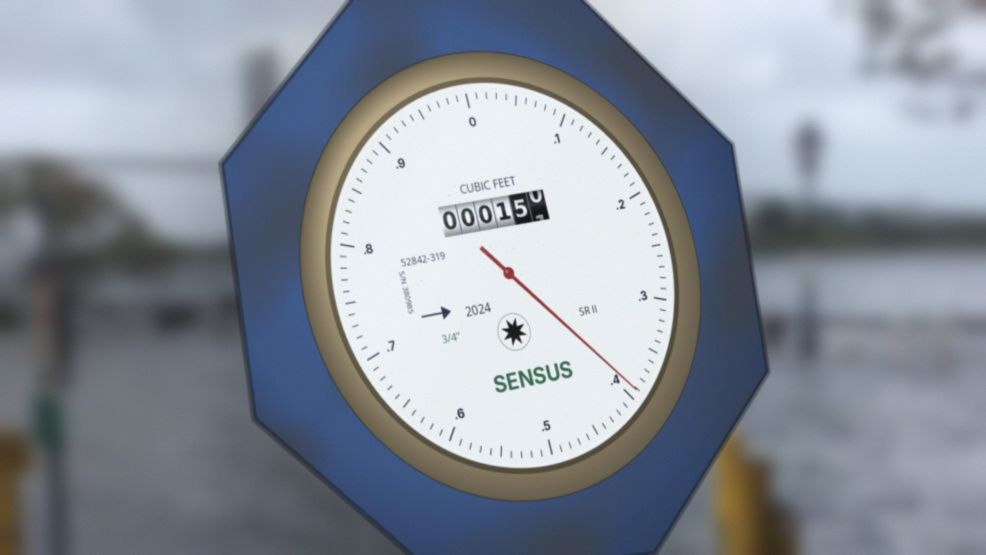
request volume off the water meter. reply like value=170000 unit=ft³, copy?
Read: value=150.39 unit=ft³
